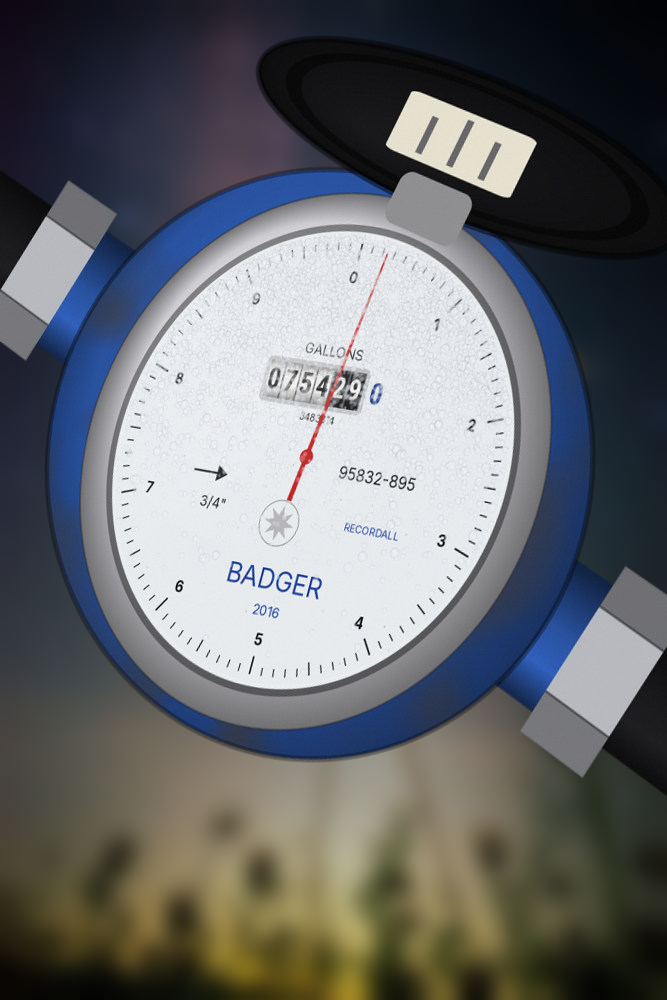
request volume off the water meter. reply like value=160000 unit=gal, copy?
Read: value=754290.2 unit=gal
